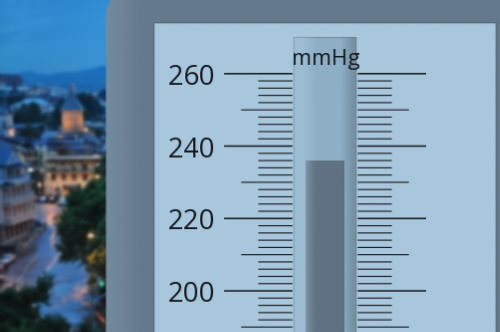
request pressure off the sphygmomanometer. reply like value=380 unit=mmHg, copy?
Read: value=236 unit=mmHg
